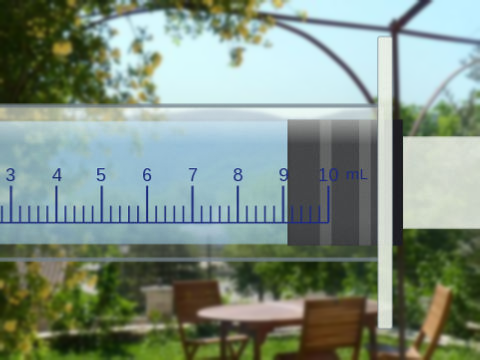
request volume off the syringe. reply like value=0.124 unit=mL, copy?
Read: value=9.1 unit=mL
